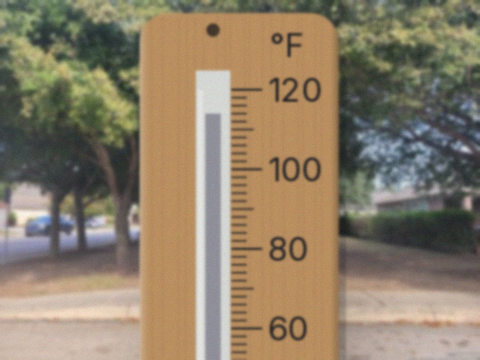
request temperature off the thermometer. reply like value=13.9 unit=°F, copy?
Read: value=114 unit=°F
